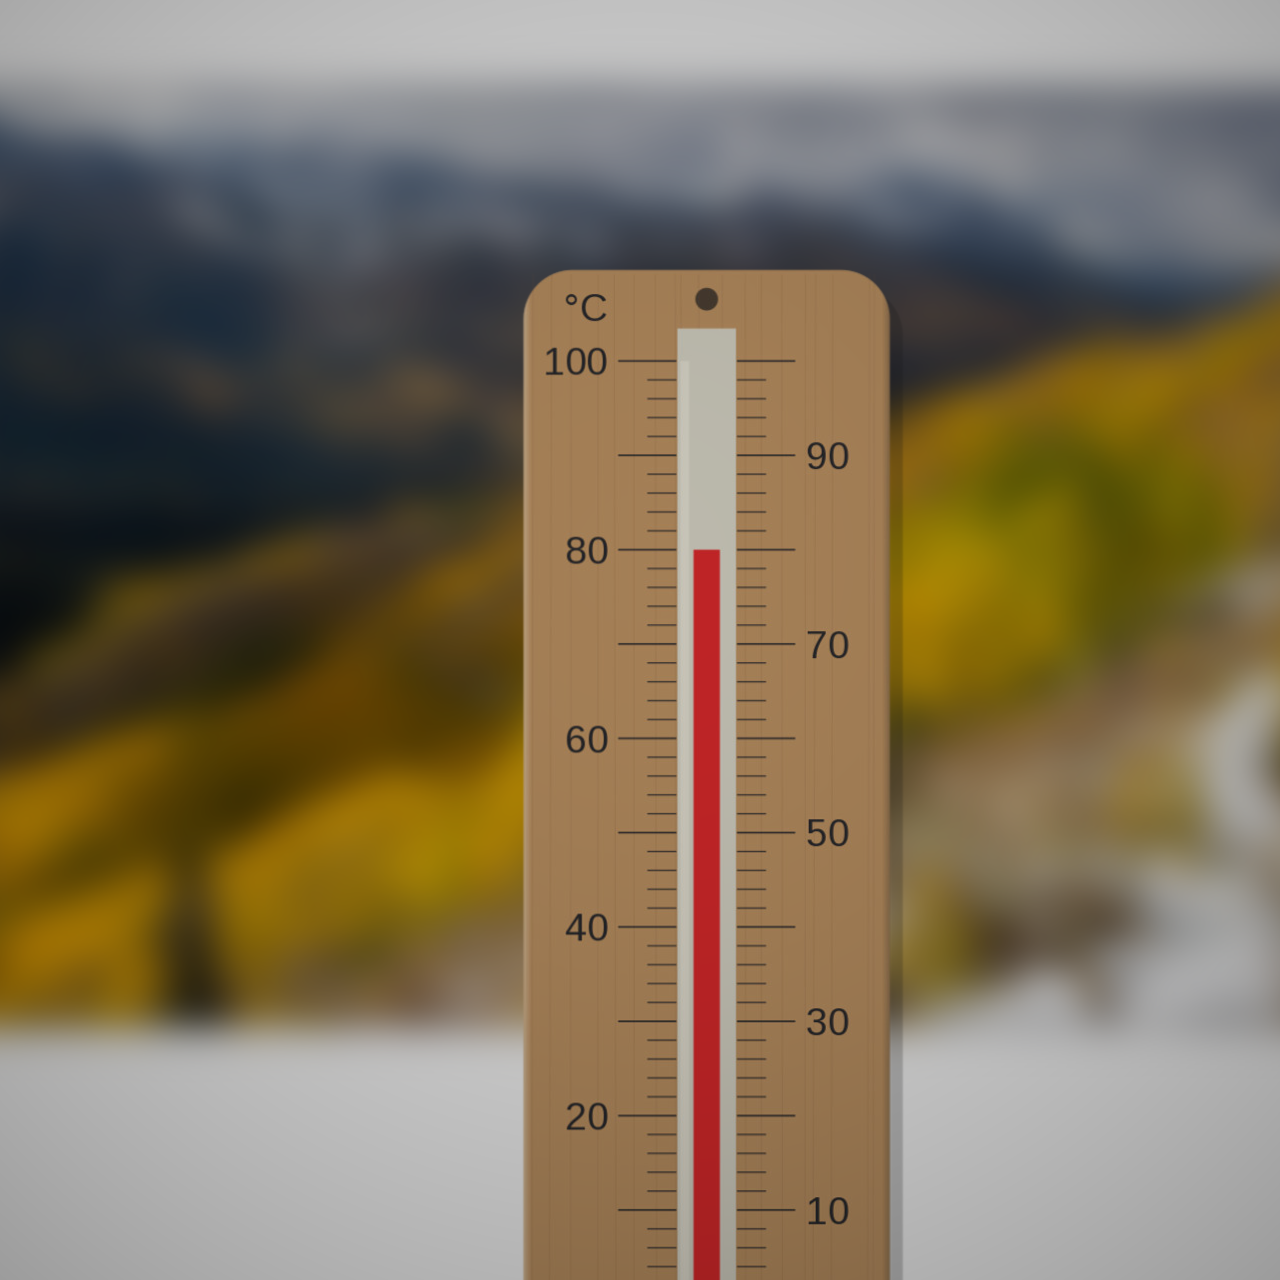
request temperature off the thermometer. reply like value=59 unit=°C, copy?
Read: value=80 unit=°C
